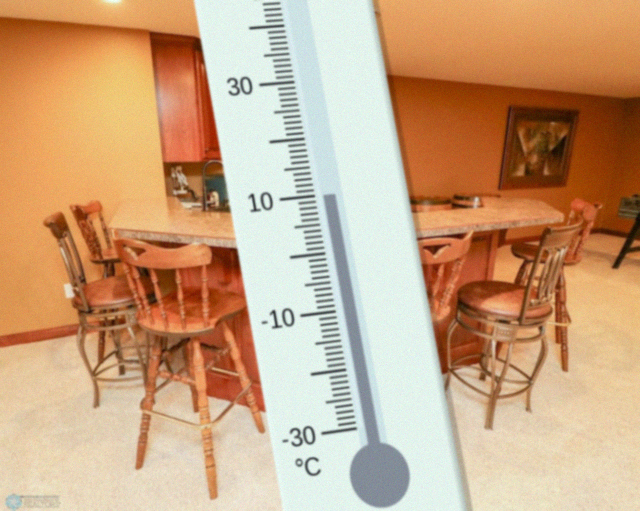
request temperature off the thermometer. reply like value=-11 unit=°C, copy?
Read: value=10 unit=°C
